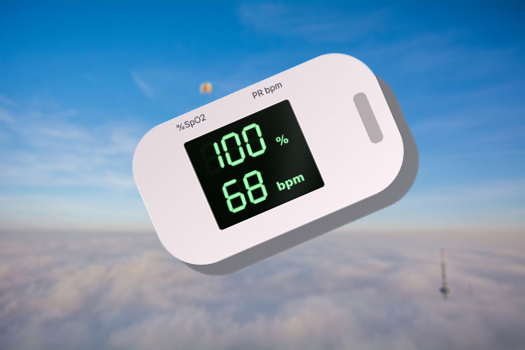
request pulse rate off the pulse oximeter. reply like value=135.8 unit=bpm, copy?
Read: value=68 unit=bpm
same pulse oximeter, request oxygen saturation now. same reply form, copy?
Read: value=100 unit=%
